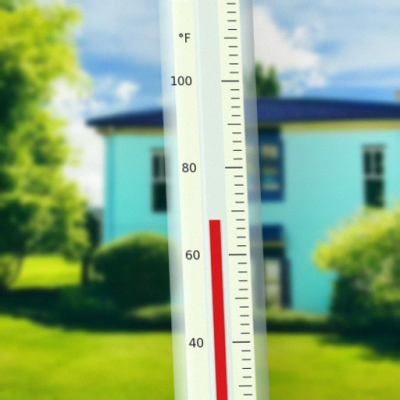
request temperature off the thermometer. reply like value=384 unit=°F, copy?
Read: value=68 unit=°F
